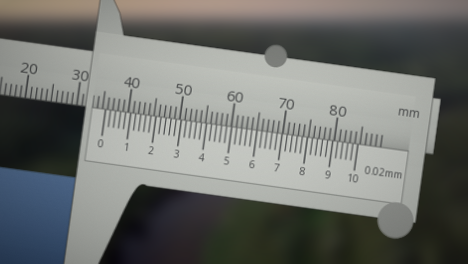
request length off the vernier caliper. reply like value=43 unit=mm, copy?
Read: value=35.6 unit=mm
